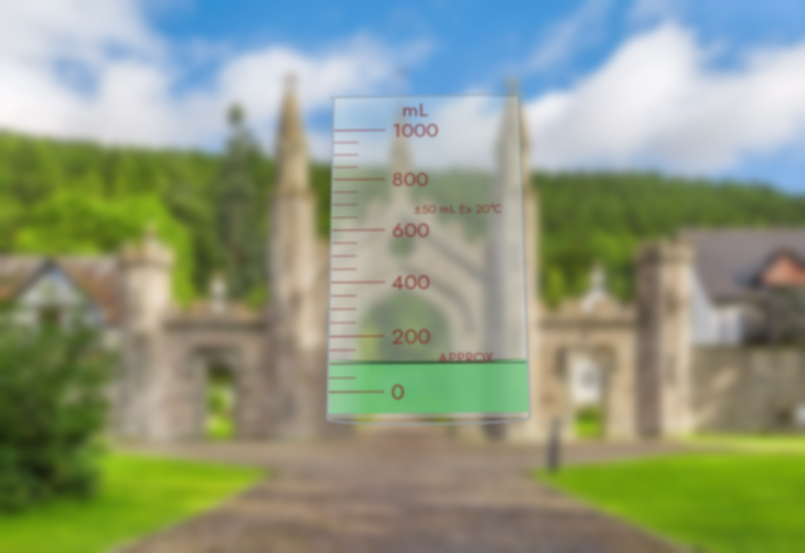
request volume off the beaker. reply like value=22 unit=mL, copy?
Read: value=100 unit=mL
